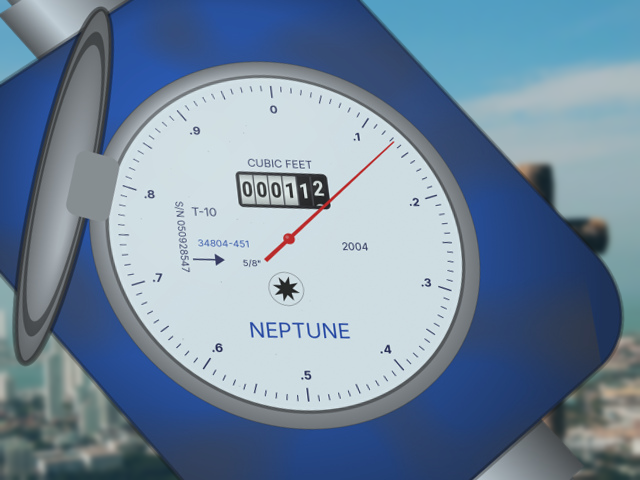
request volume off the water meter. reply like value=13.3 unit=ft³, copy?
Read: value=112.13 unit=ft³
